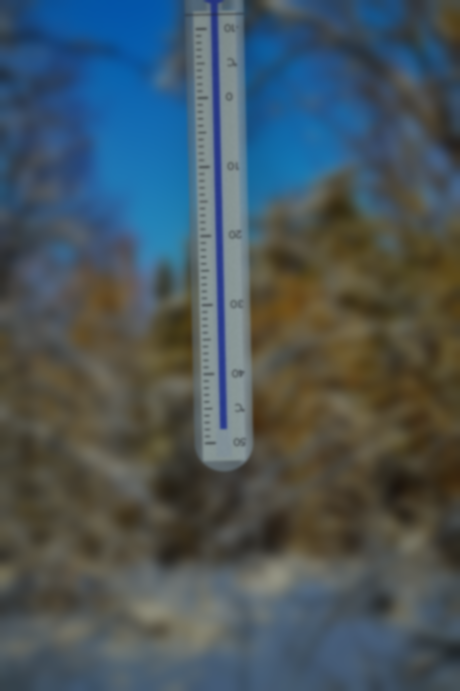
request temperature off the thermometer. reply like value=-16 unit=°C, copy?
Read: value=48 unit=°C
